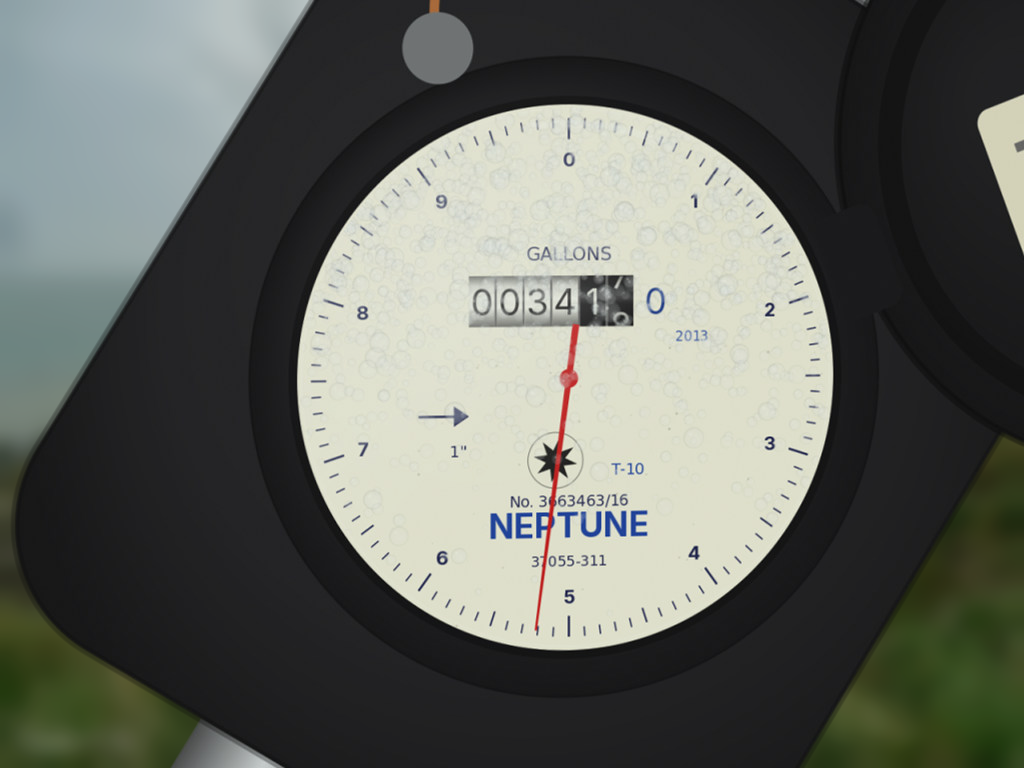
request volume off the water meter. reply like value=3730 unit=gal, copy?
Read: value=34175.2 unit=gal
